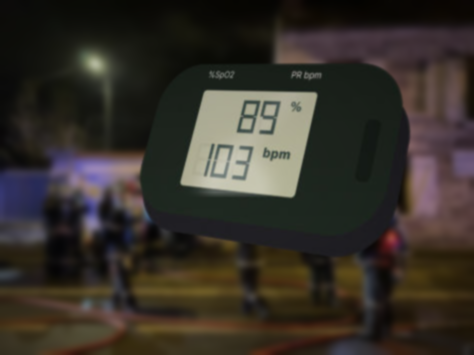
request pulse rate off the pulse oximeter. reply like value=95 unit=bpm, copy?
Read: value=103 unit=bpm
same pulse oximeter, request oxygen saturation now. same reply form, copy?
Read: value=89 unit=%
